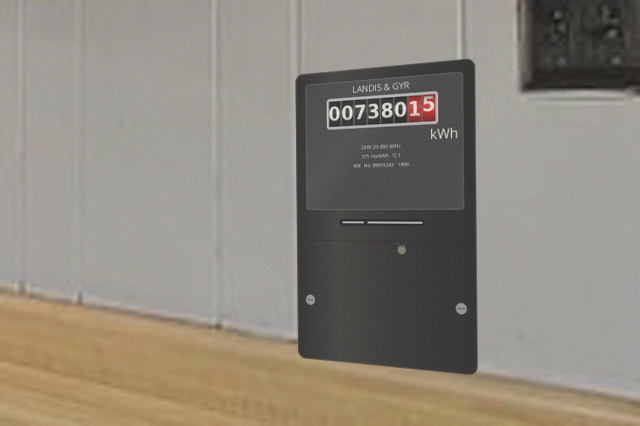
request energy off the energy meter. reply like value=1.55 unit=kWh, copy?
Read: value=7380.15 unit=kWh
